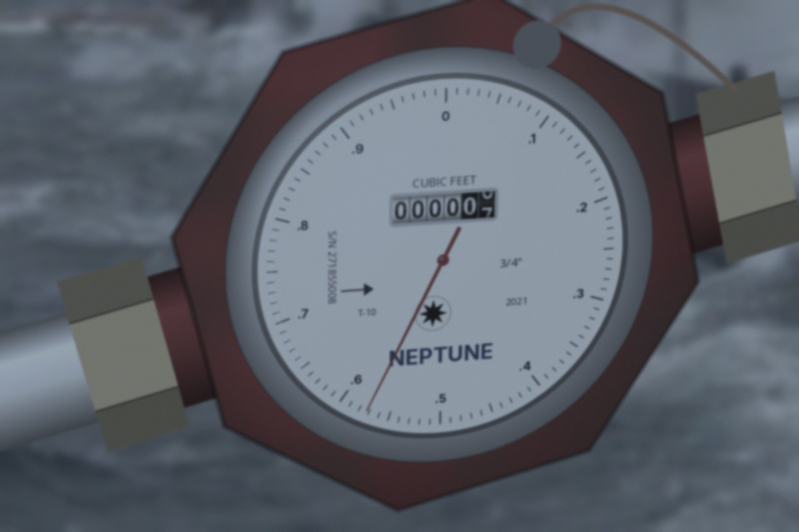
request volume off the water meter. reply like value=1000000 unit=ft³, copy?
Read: value=6.57 unit=ft³
